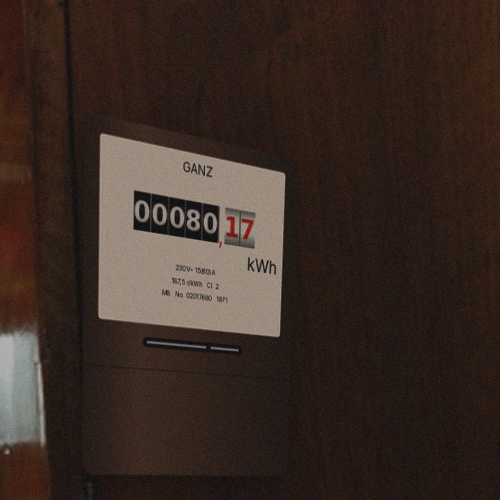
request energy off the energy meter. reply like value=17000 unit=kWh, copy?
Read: value=80.17 unit=kWh
